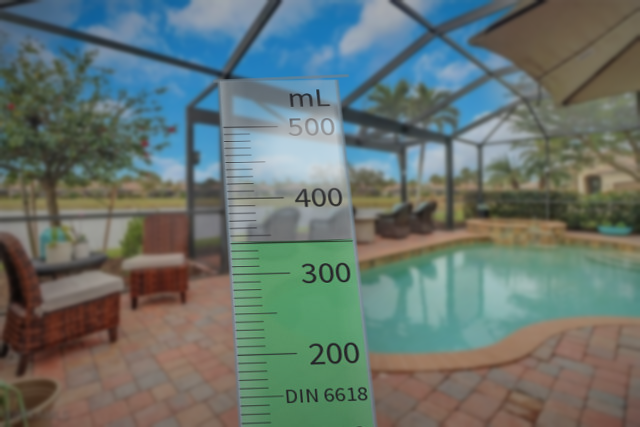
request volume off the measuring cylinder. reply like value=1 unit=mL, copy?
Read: value=340 unit=mL
